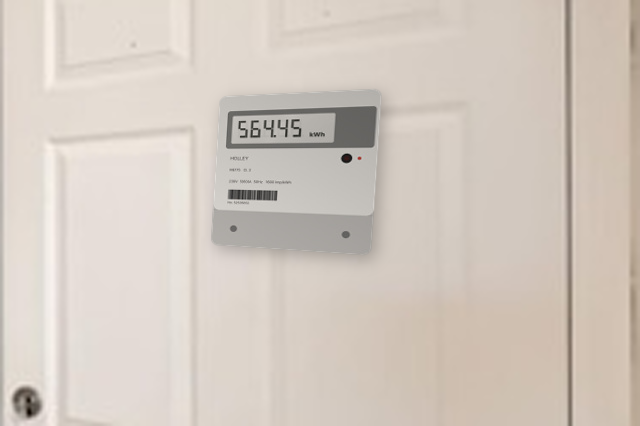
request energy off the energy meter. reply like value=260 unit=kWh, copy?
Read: value=564.45 unit=kWh
